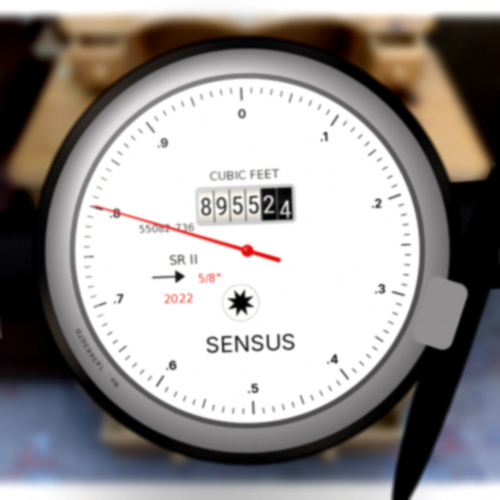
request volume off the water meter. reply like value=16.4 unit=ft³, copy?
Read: value=895523.80 unit=ft³
